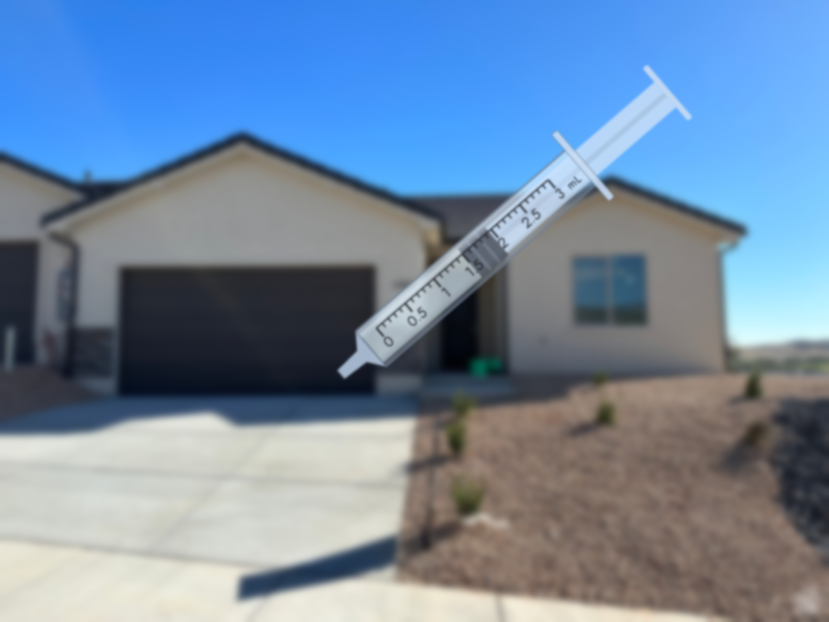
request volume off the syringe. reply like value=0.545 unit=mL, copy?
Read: value=1.5 unit=mL
